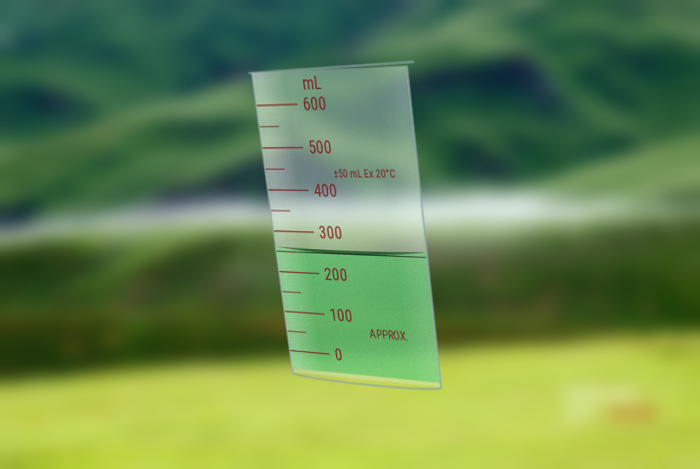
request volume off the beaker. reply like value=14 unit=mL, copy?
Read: value=250 unit=mL
